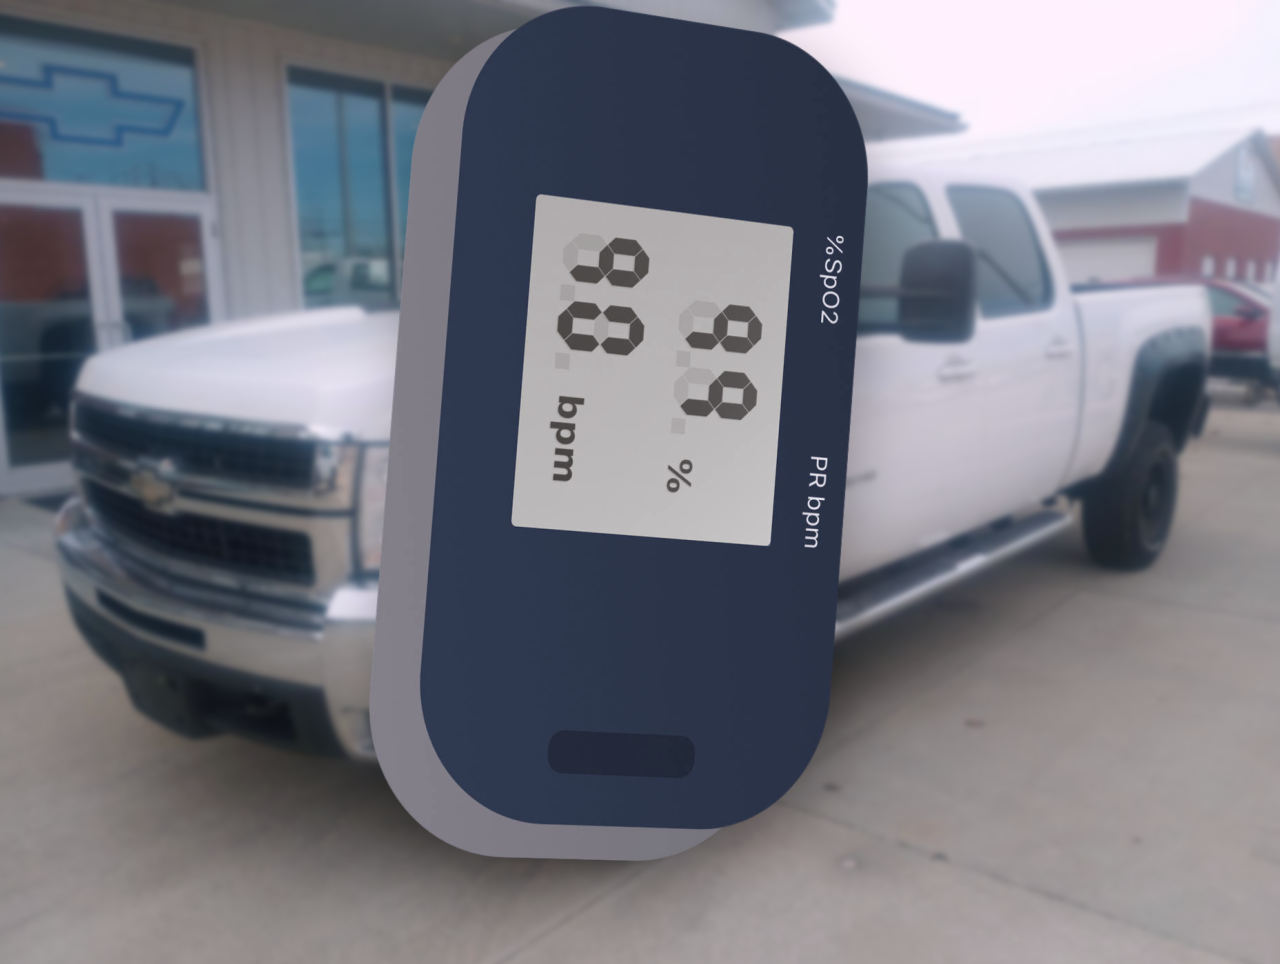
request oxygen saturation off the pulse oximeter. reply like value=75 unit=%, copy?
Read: value=99 unit=%
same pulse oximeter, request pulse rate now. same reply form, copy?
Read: value=90 unit=bpm
